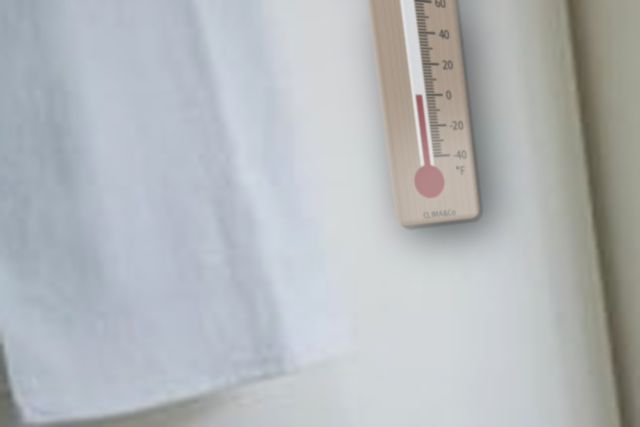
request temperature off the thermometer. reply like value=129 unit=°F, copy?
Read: value=0 unit=°F
